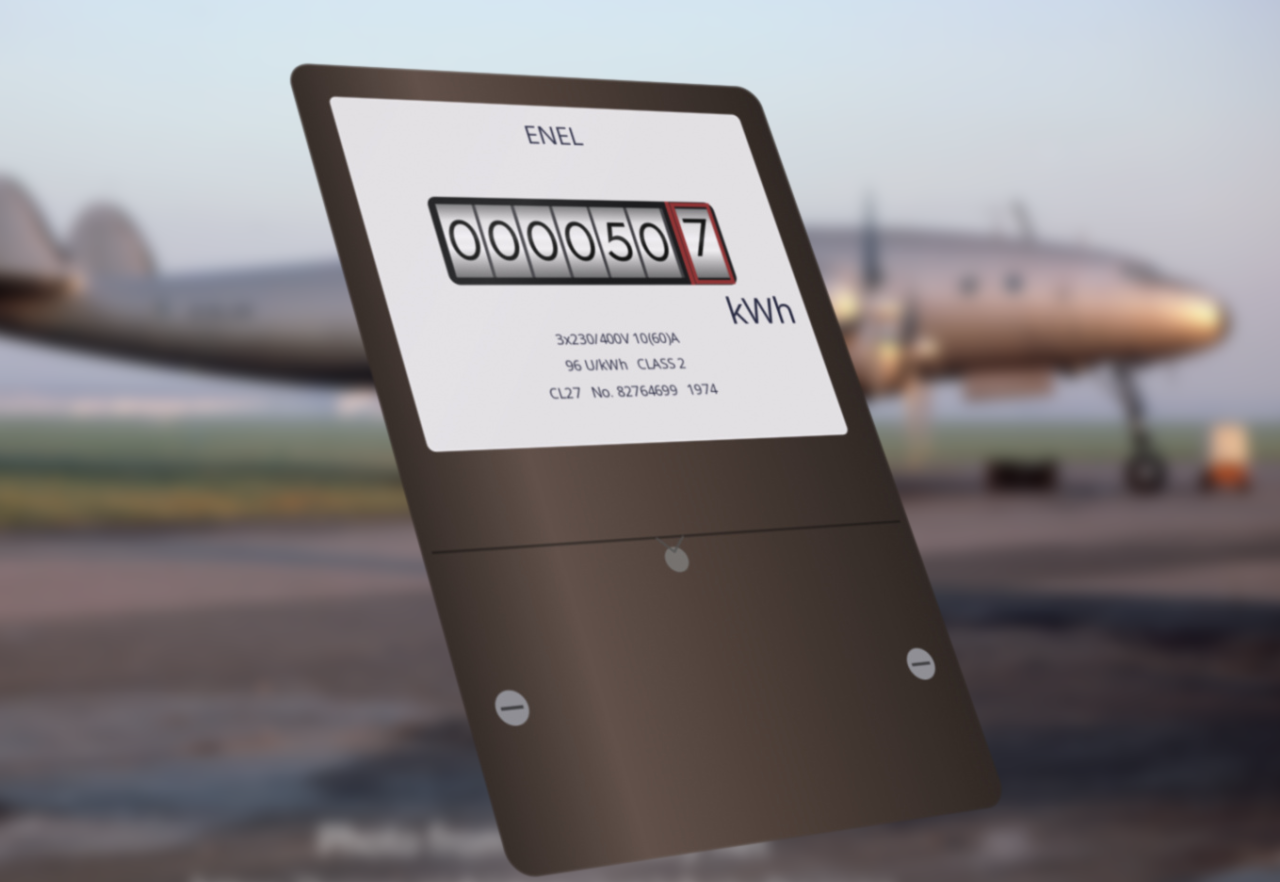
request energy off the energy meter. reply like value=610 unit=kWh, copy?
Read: value=50.7 unit=kWh
